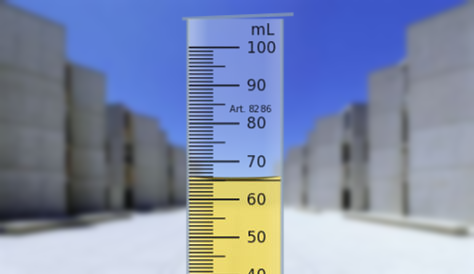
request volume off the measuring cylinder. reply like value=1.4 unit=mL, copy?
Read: value=65 unit=mL
